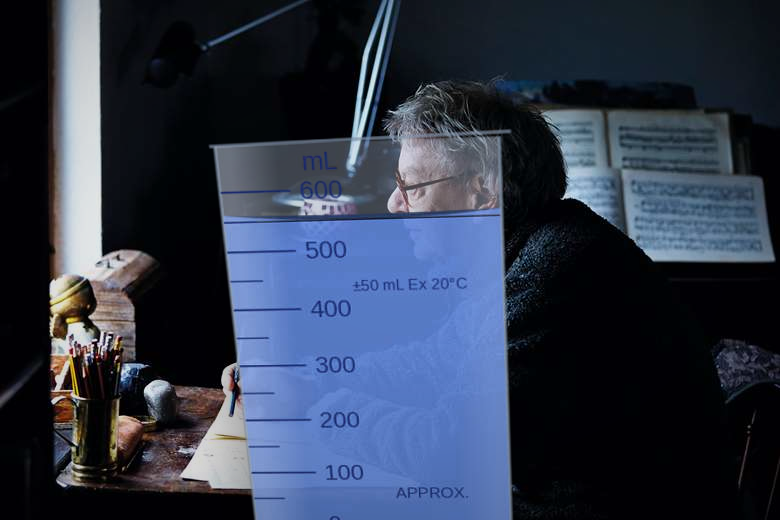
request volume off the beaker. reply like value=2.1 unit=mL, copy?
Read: value=550 unit=mL
